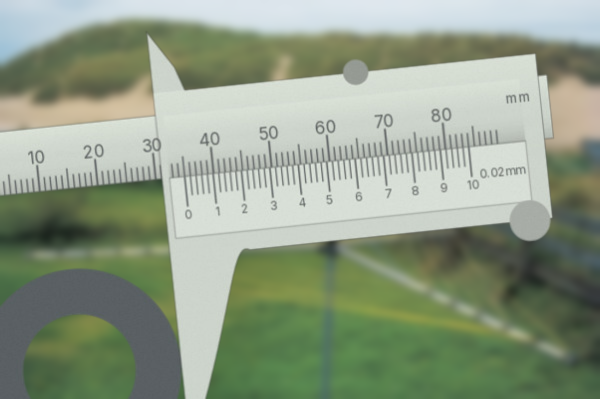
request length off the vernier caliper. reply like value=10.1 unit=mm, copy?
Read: value=35.0 unit=mm
